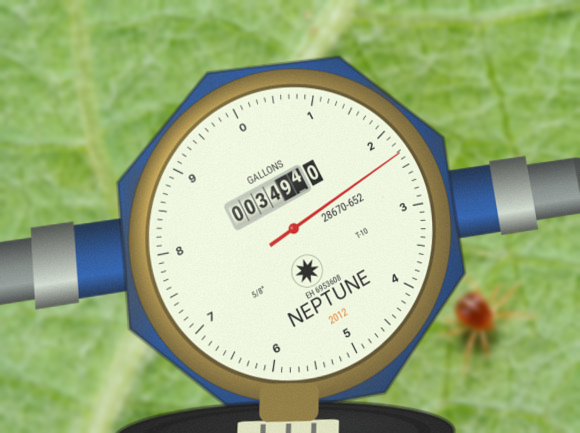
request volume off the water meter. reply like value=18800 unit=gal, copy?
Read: value=34942.3 unit=gal
